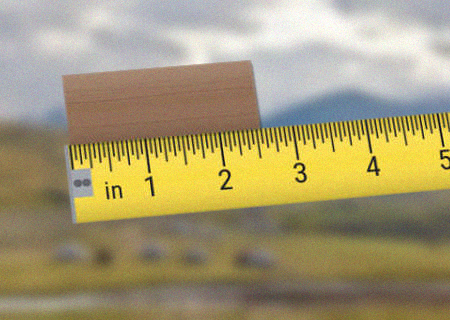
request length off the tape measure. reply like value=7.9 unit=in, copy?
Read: value=2.5625 unit=in
